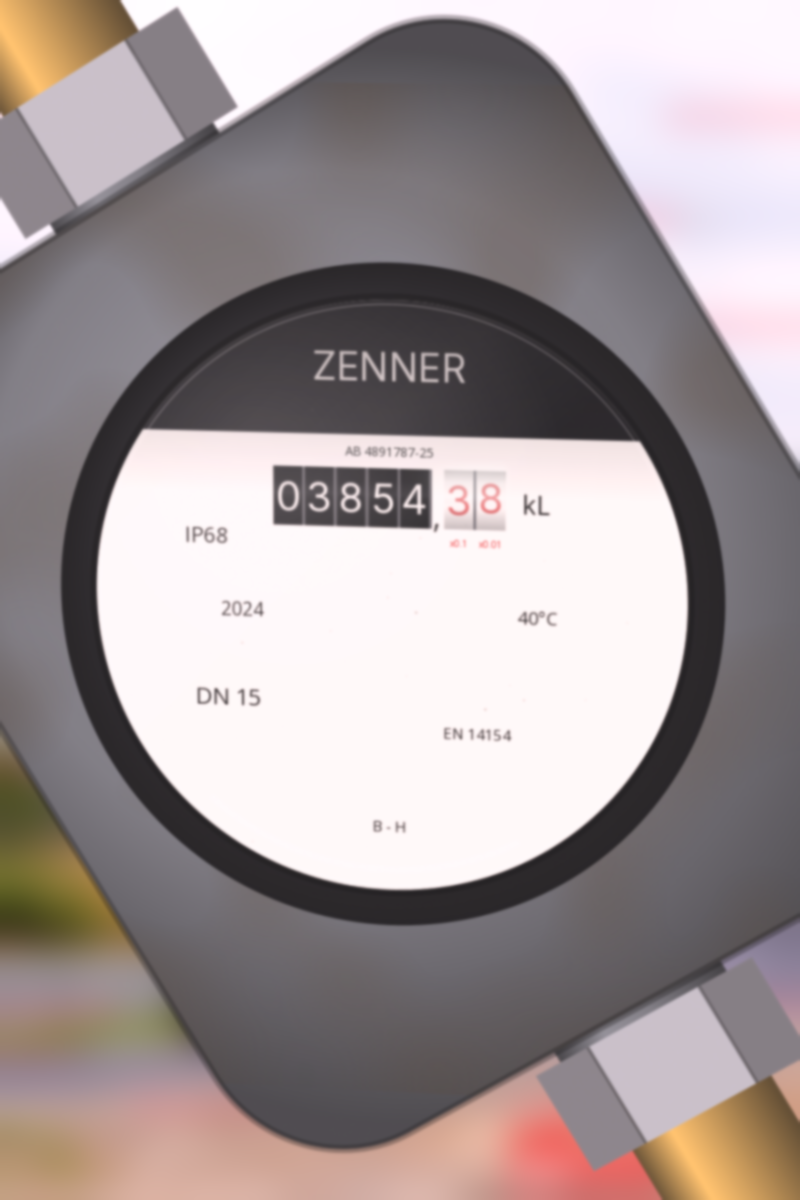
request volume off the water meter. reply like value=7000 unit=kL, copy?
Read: value=3854.38 unit=kL
